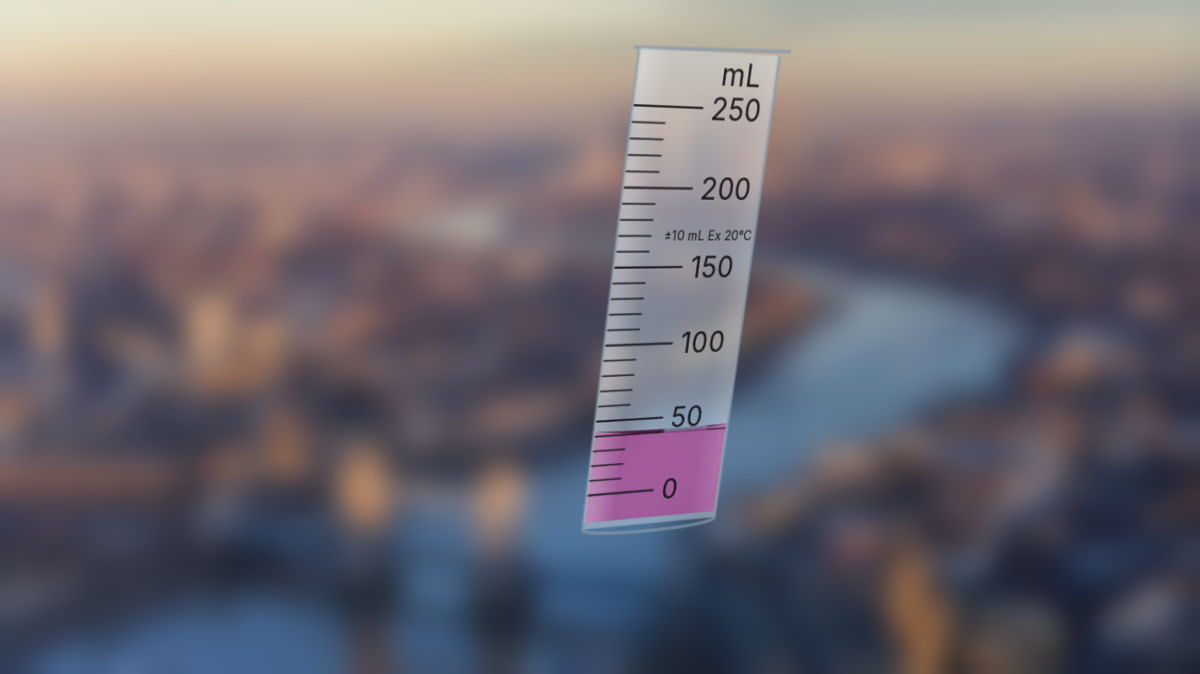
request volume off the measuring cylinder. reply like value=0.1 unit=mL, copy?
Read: value=40 unit=mL
